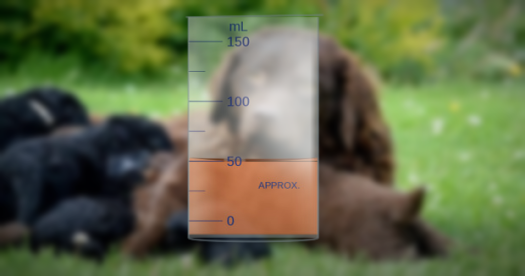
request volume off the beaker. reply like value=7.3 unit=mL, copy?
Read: value=50 unit=mL
